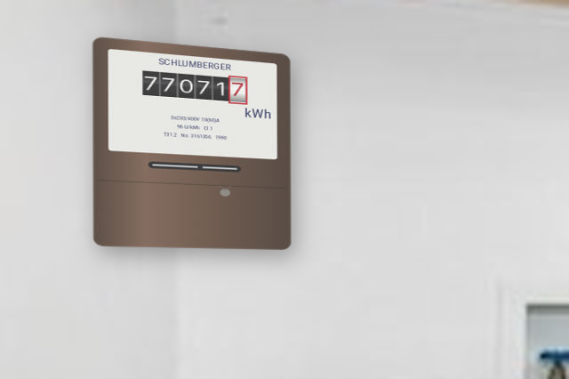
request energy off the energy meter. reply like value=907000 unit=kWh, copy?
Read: value=77071.7 unit=kWh
